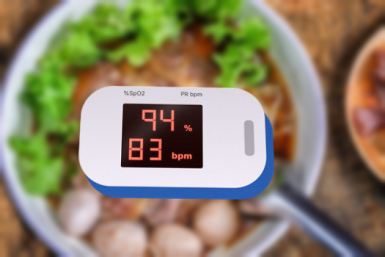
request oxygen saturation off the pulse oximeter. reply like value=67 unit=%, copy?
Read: value=94 unit=%
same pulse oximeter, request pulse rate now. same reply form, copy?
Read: value=83 unit=bpm
